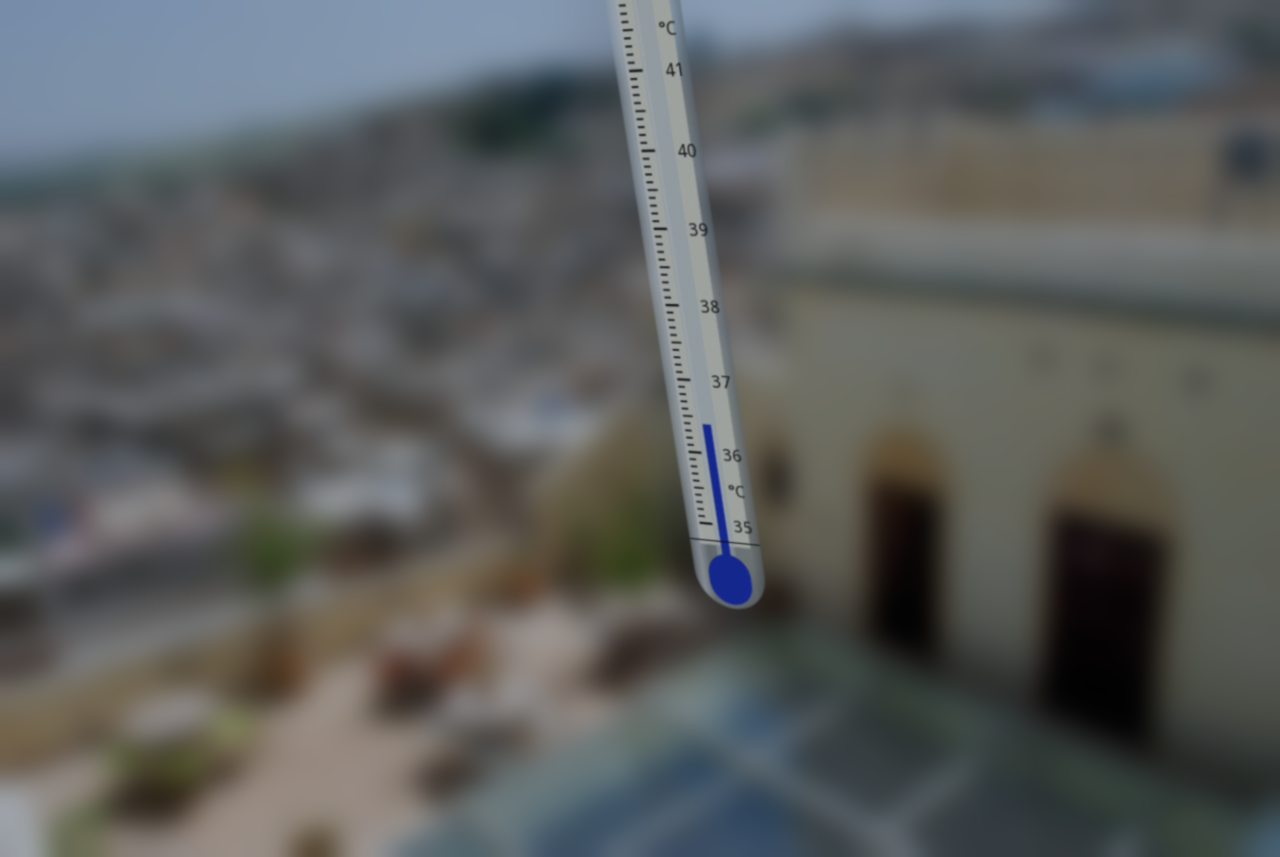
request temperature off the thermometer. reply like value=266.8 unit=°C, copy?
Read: value=36.4 unit=°C
